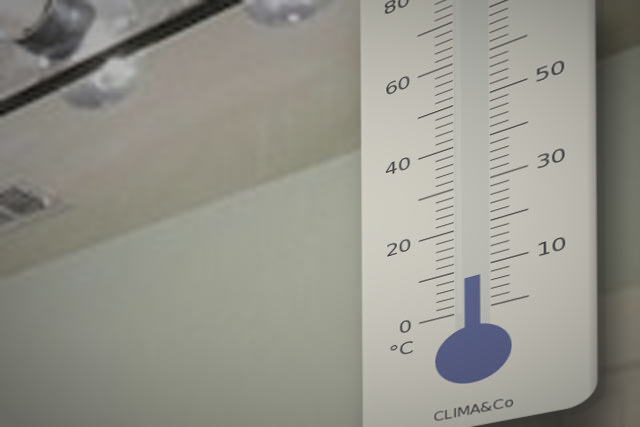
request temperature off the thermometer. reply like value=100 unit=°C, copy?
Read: value=8 unit=°C
